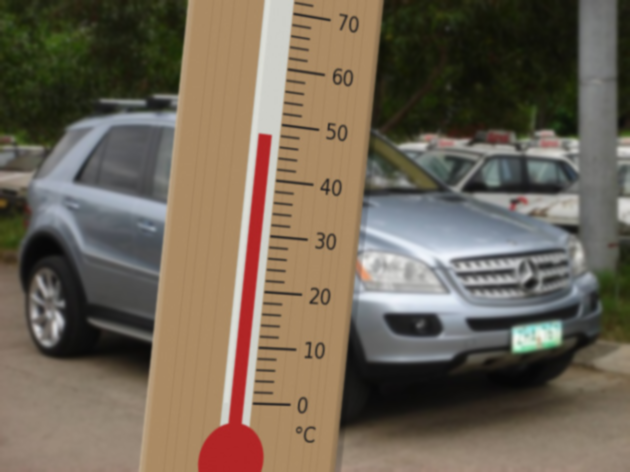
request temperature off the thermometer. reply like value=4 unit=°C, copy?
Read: value=48 unit=°C
